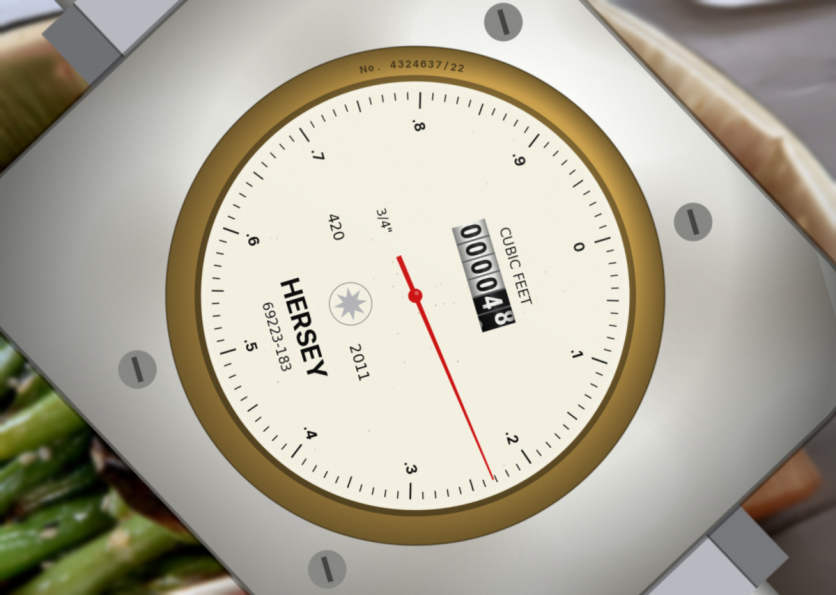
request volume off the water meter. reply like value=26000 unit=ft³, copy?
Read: value=48.23 unit=ft³
